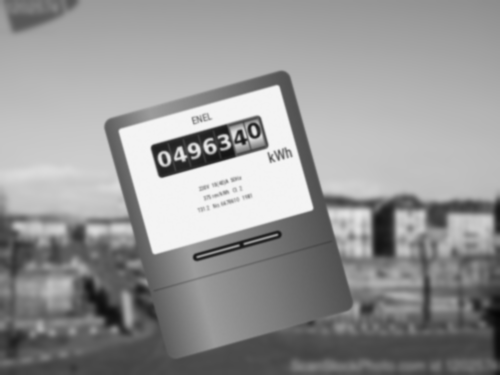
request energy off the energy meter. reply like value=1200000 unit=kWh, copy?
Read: value=4963.40 unit=kWh
